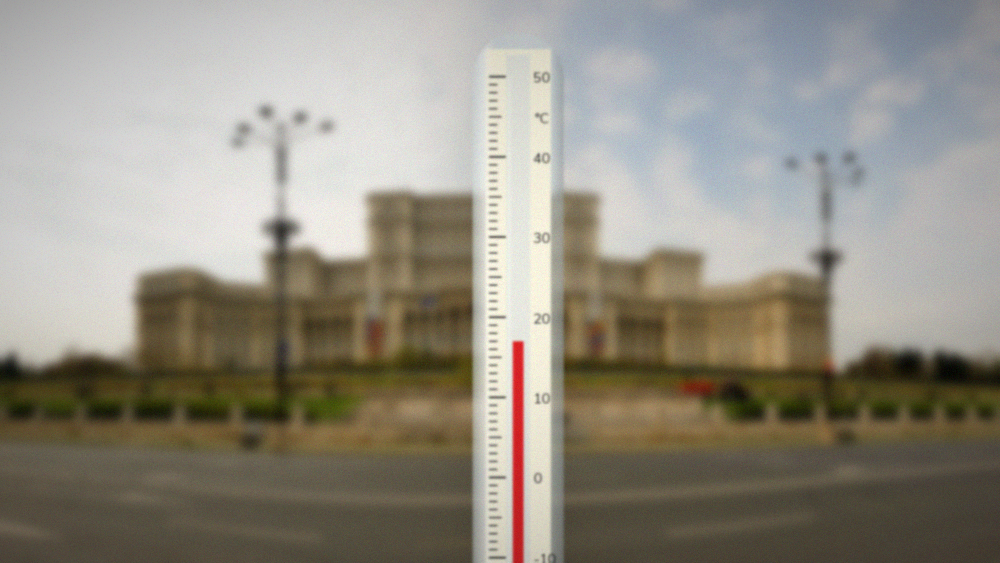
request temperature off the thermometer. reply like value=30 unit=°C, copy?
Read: value=17 unit=°C
